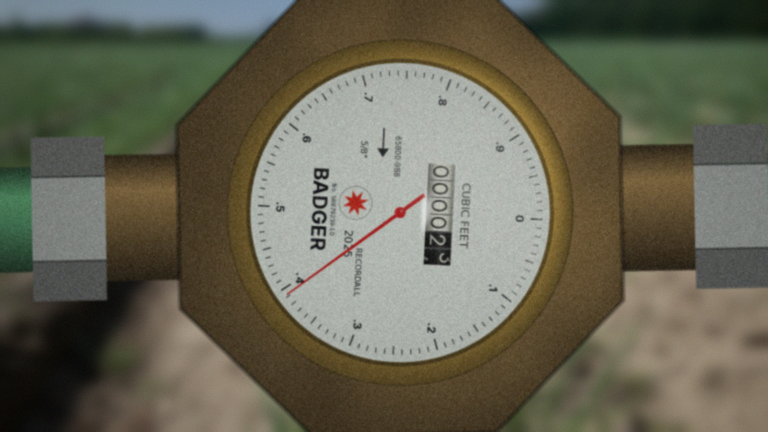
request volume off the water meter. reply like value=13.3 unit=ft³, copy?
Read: value=23.39 unit=ft³
